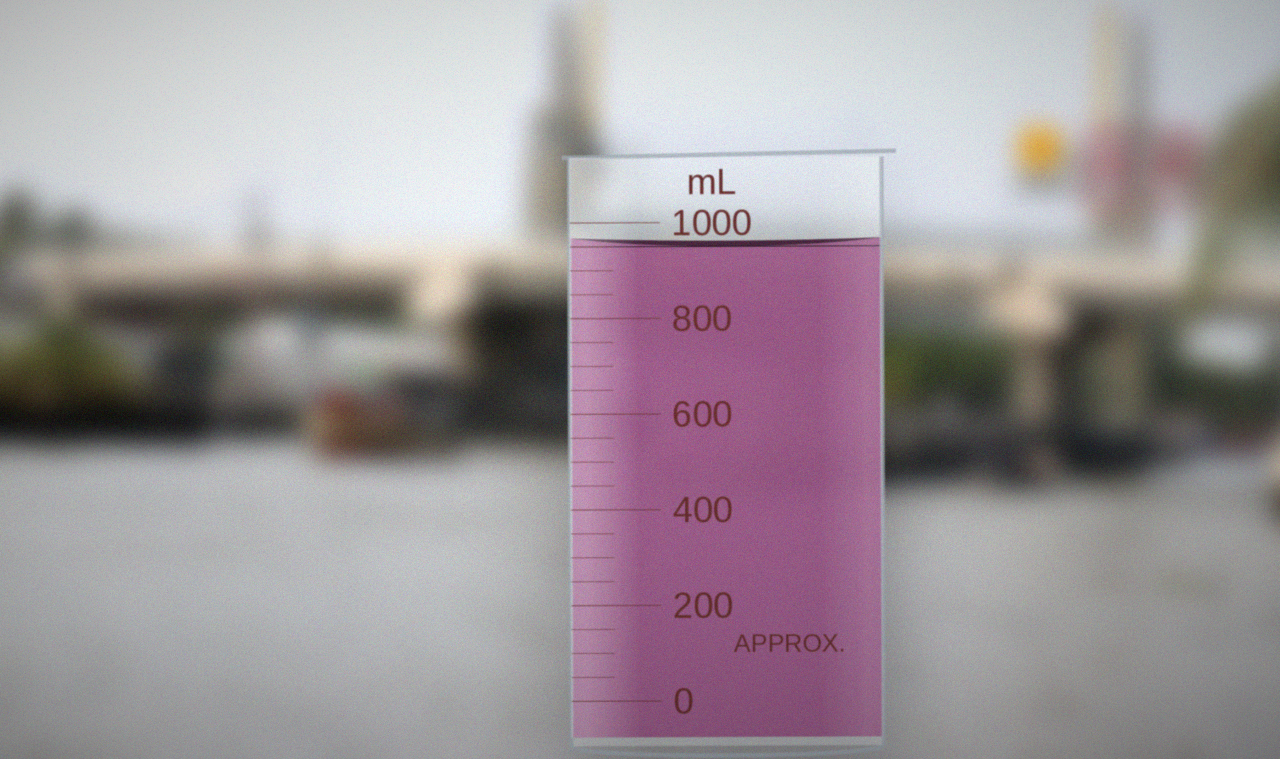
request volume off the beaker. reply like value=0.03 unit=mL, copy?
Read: value=950 unit=mL
